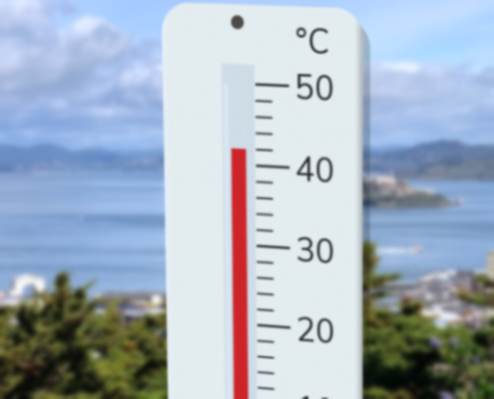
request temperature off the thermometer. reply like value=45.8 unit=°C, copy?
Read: value=42 unit=°C
